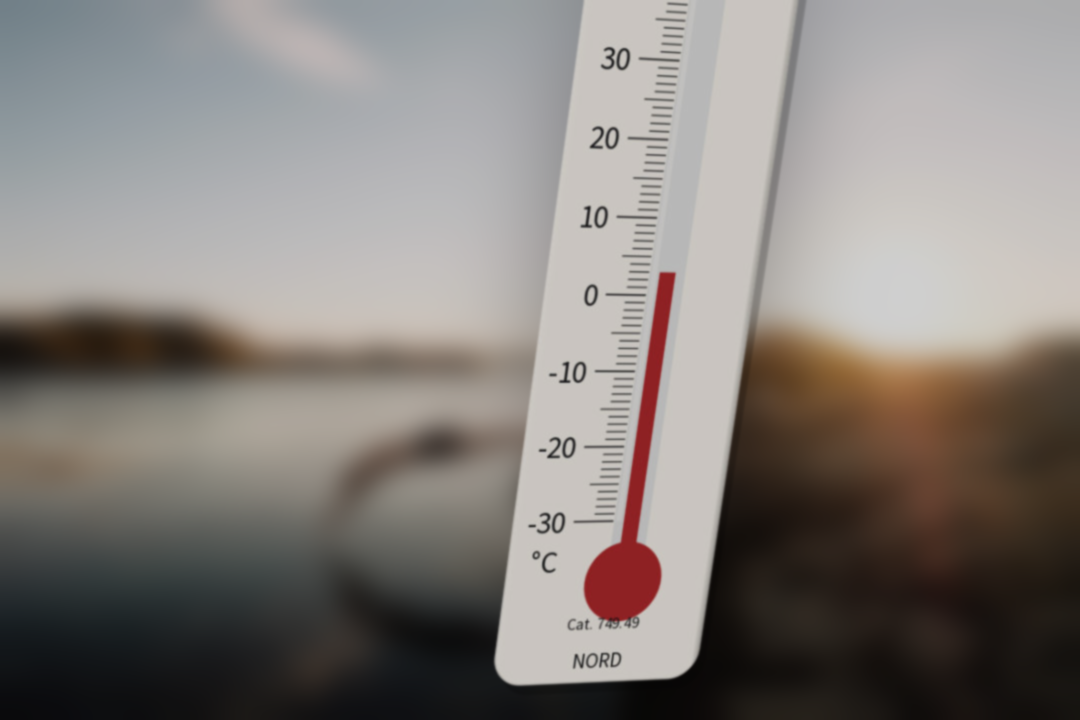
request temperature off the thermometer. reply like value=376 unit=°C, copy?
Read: value=3 unit=°C
